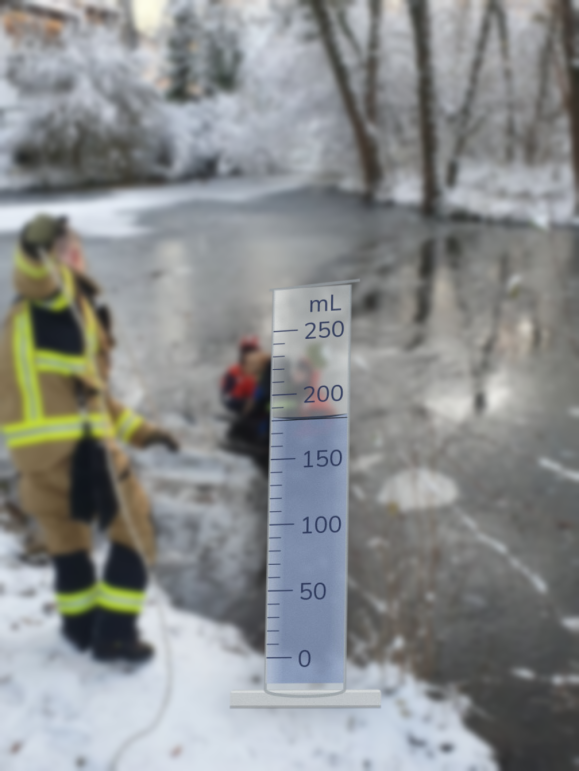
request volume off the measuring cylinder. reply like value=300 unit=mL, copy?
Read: value=180 unit=mL
